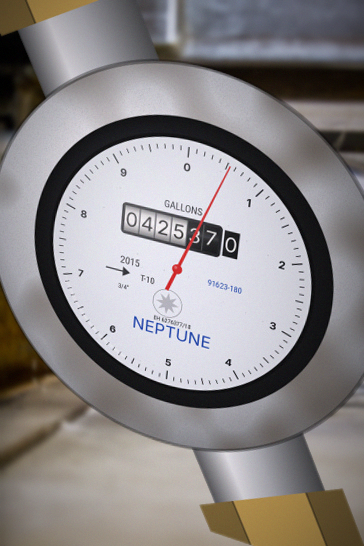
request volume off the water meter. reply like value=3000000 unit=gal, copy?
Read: value=425370.5 unit=gal
